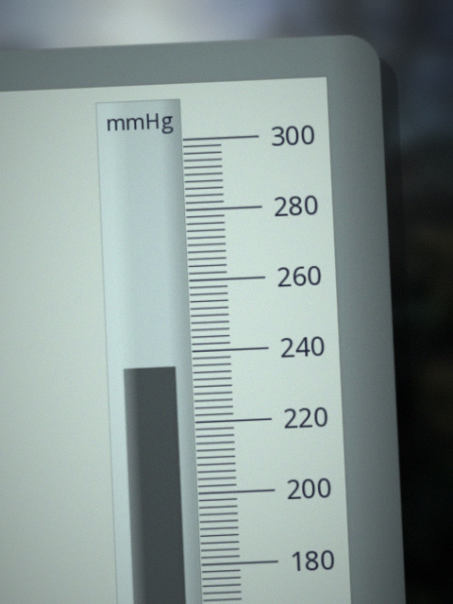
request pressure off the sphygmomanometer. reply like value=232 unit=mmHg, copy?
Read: value=236 unit=mmHg
